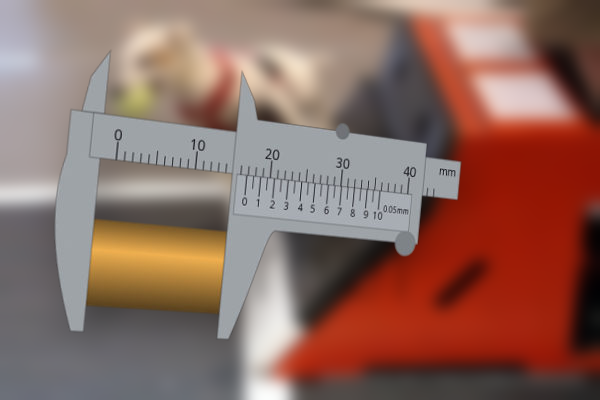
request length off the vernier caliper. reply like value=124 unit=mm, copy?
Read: value=16.8 unit=mm
